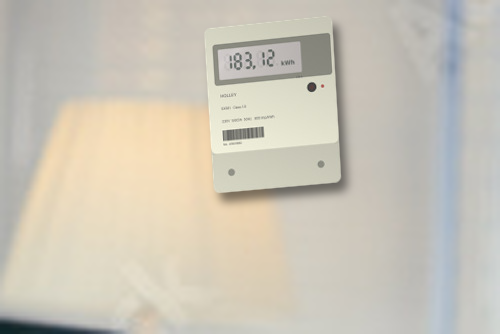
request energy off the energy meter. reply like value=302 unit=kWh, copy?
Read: value=183.12 unit=kWh
